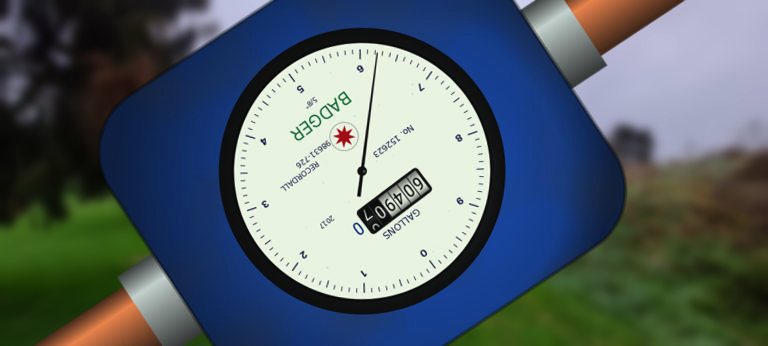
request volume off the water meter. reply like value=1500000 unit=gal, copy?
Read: value=6049066.2 unit=gal
